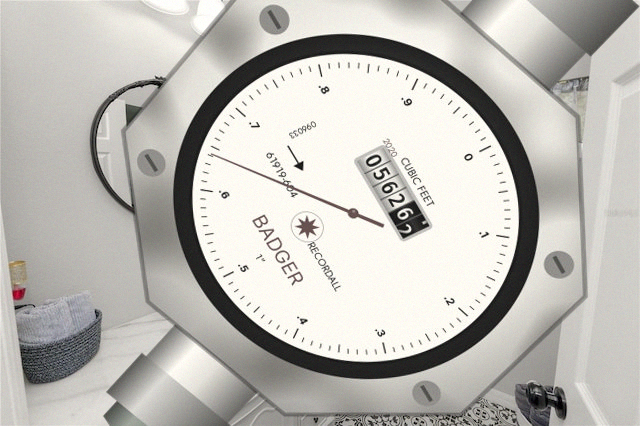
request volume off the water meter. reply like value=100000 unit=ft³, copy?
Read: value=56261.64 unit=ft³
